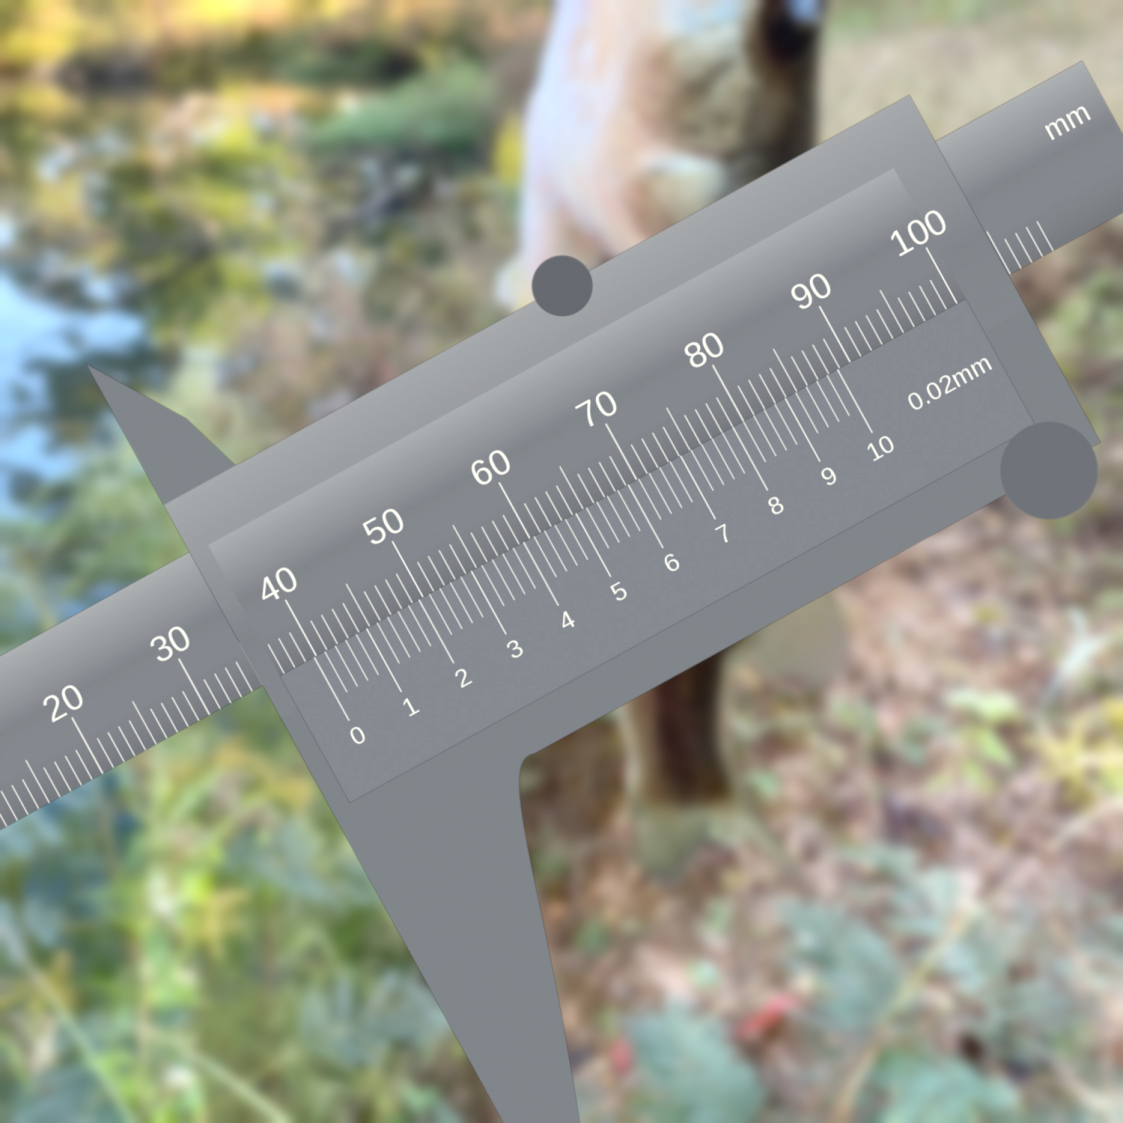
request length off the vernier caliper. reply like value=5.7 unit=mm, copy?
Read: value=39.8 unit=mm
